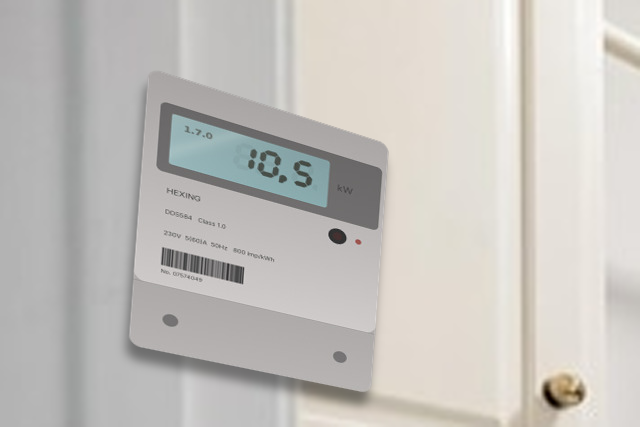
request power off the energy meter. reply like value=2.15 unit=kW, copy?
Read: value=10.5 unit=kW
